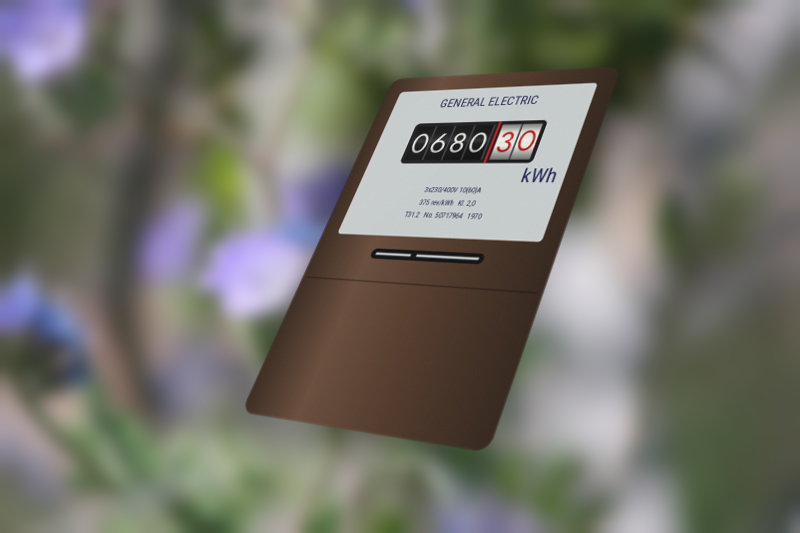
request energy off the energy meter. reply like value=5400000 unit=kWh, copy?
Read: value=680.30 unit=kWh
